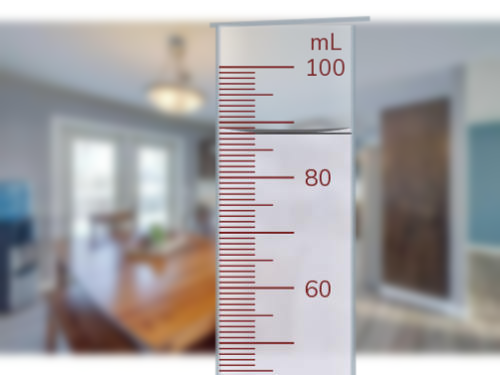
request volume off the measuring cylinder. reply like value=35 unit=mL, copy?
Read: value=88 unit=mL
